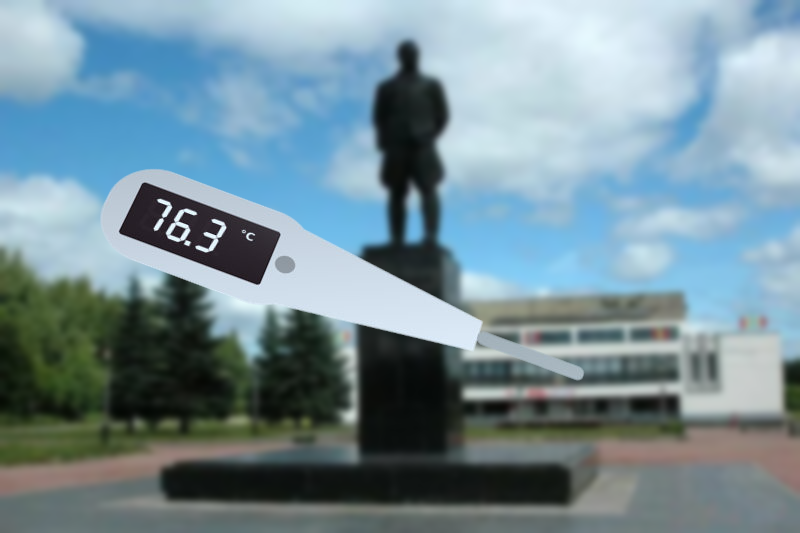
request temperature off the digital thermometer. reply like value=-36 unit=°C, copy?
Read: value=76.3 unit=°C
